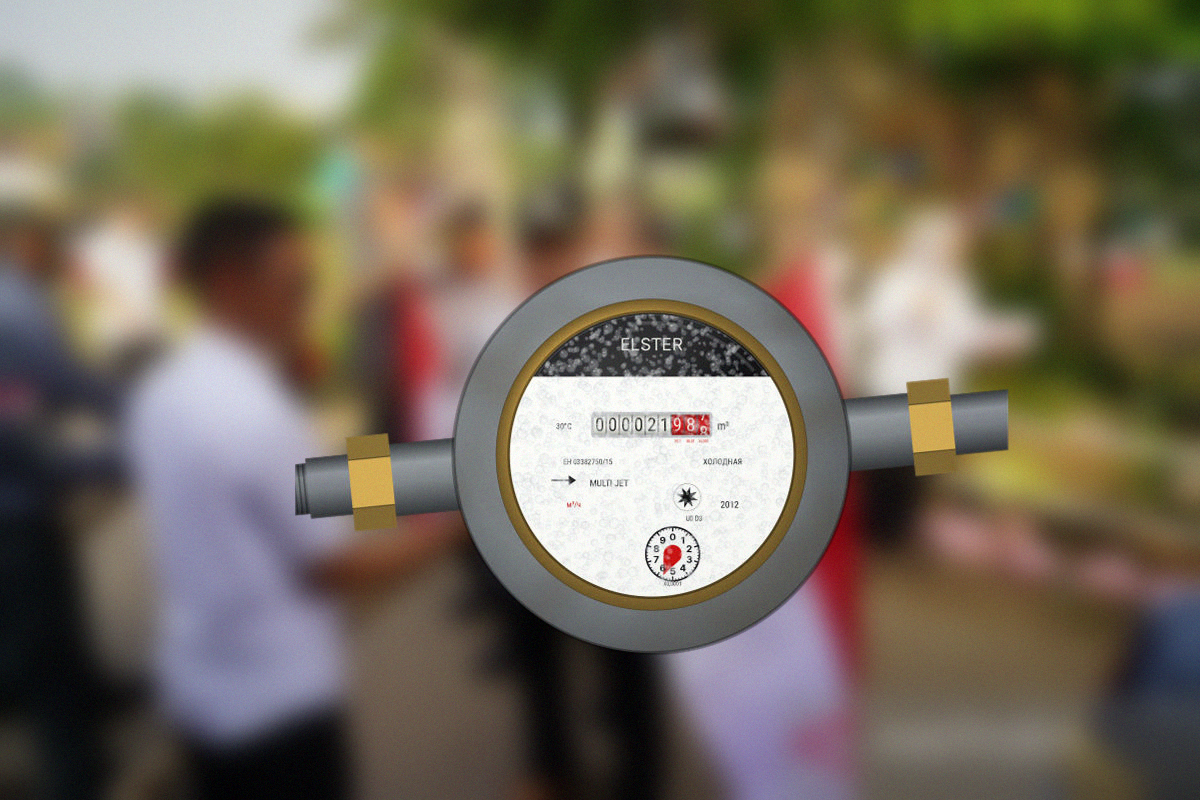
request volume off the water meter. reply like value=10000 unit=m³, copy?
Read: value=21.9875 unit=m³
